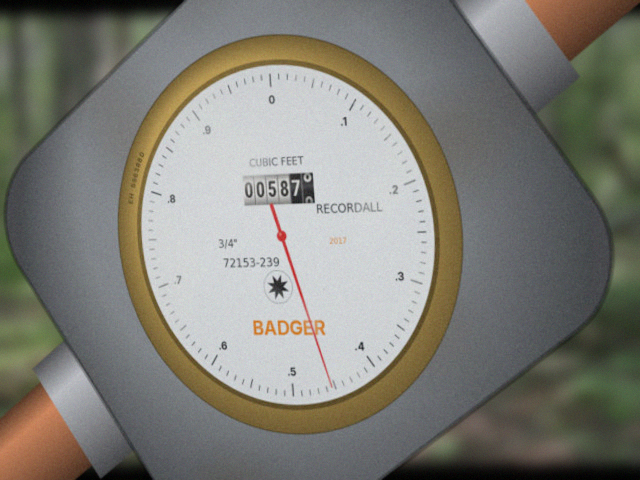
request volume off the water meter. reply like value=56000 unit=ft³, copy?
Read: value=5878.45 unit=ft³
